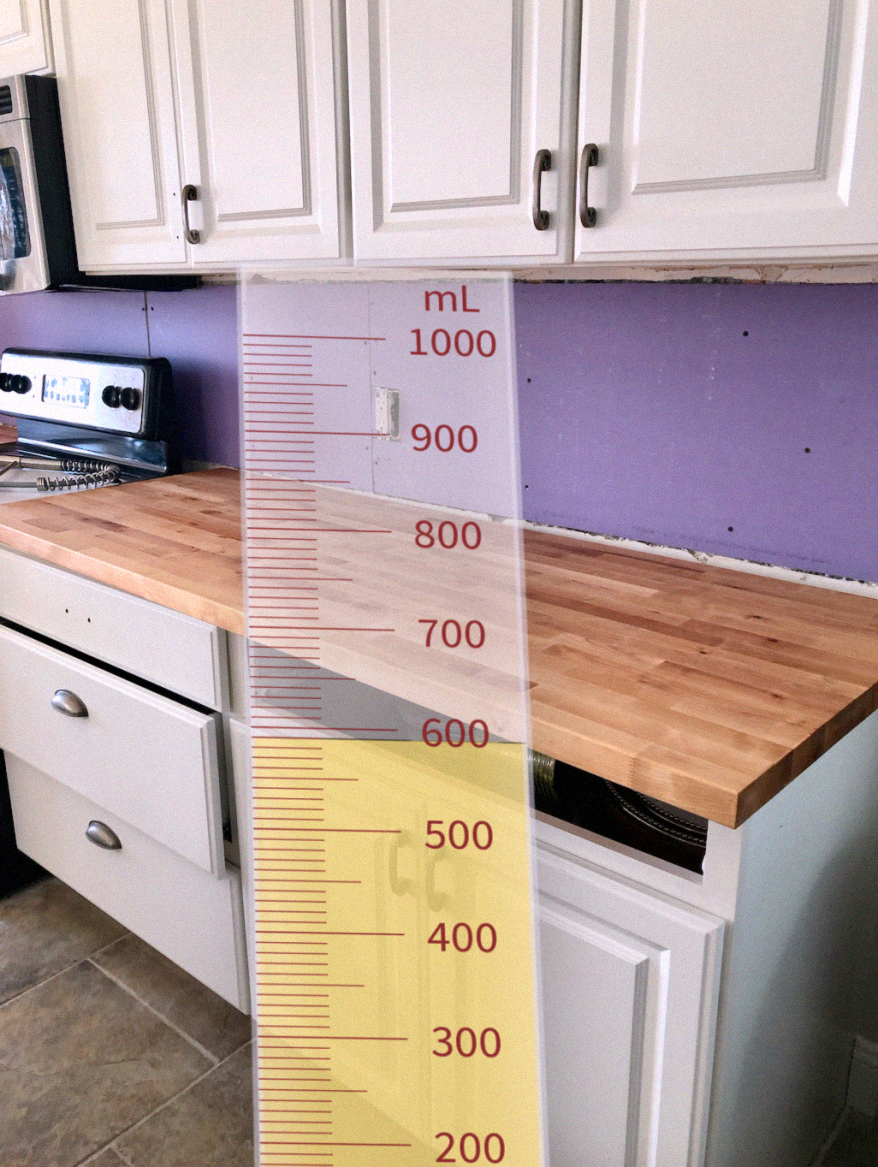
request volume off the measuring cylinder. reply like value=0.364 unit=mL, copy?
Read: value=590 unit=mL
